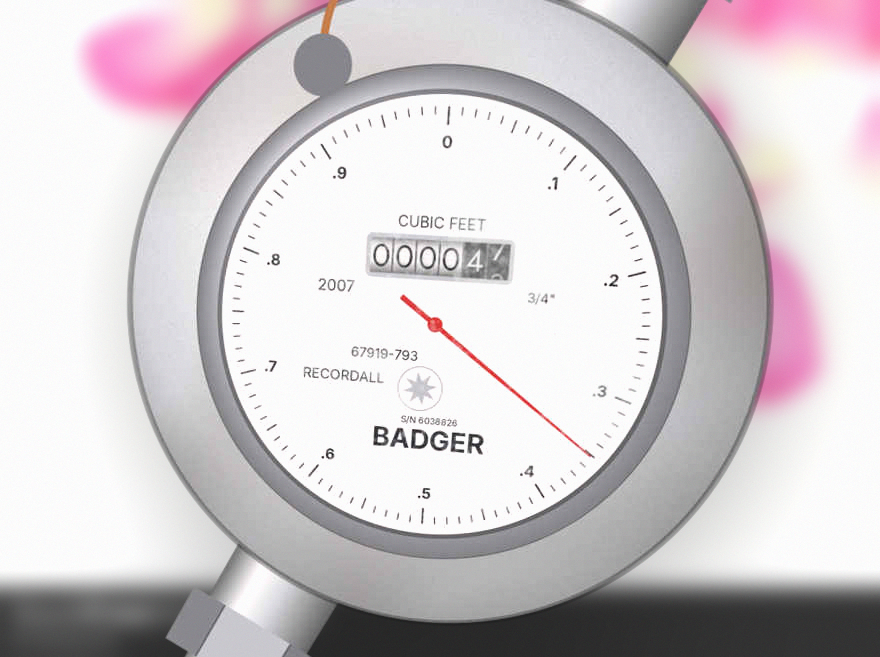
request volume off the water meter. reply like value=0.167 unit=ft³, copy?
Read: value=47.35 unit=ft³
